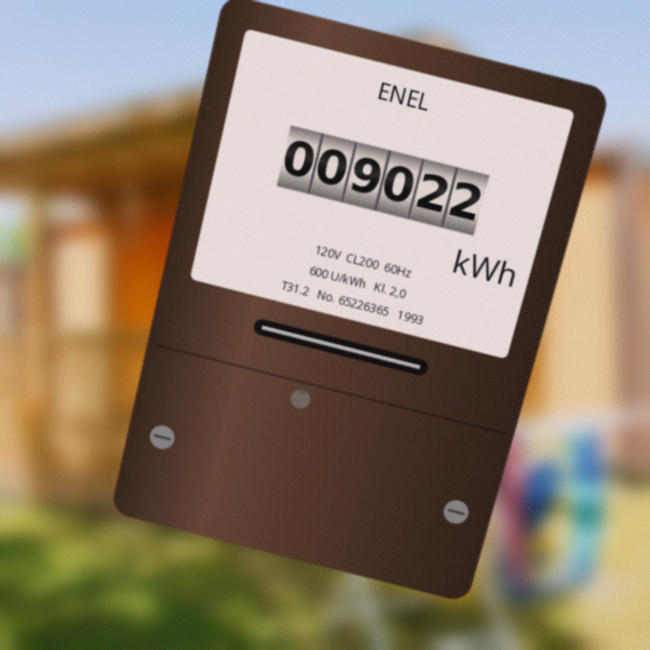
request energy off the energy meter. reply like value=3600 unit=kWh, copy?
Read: value=9022 unit=kWh
